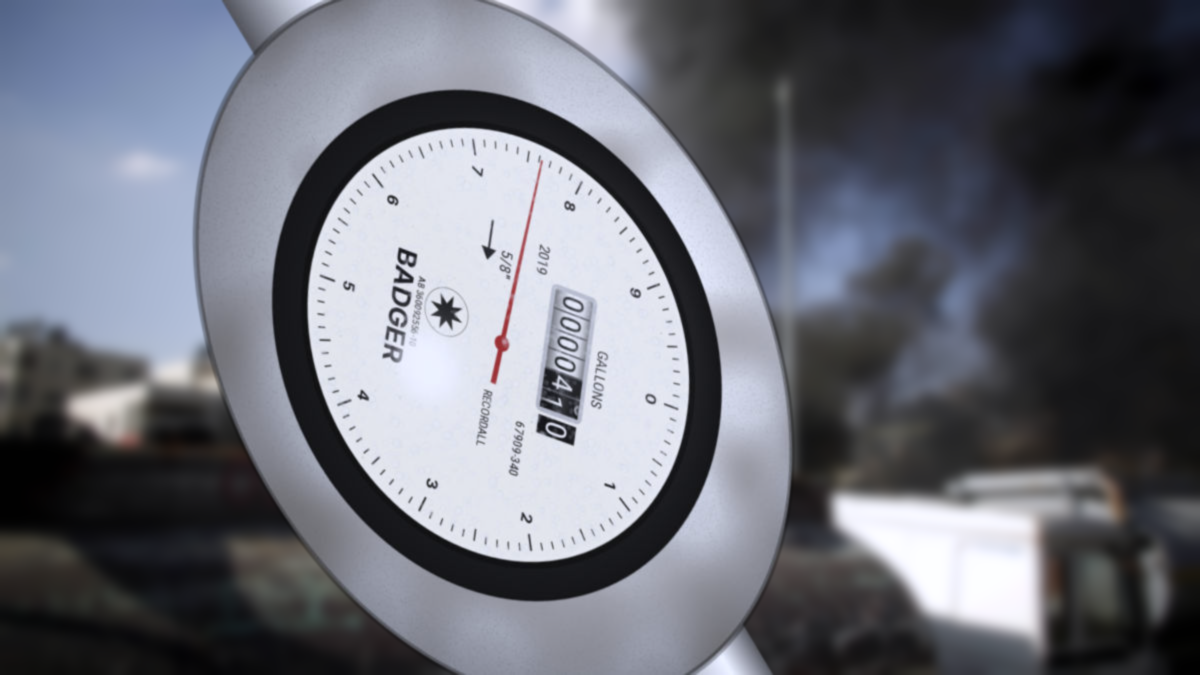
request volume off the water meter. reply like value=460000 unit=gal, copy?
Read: value=407.6 unit=gal
